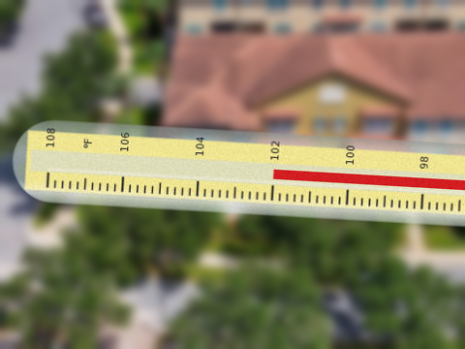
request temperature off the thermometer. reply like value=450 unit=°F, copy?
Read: value=102 unit=°F
